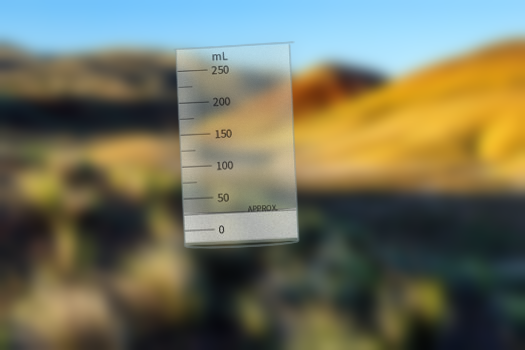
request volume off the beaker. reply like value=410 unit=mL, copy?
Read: value=25 unit=mL
